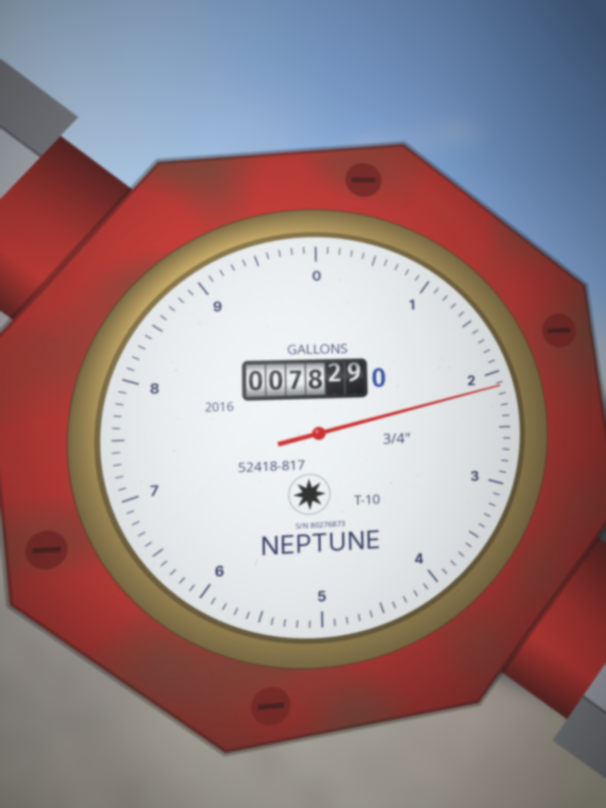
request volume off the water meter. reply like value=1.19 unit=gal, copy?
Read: value=78292.1 unit=gal
